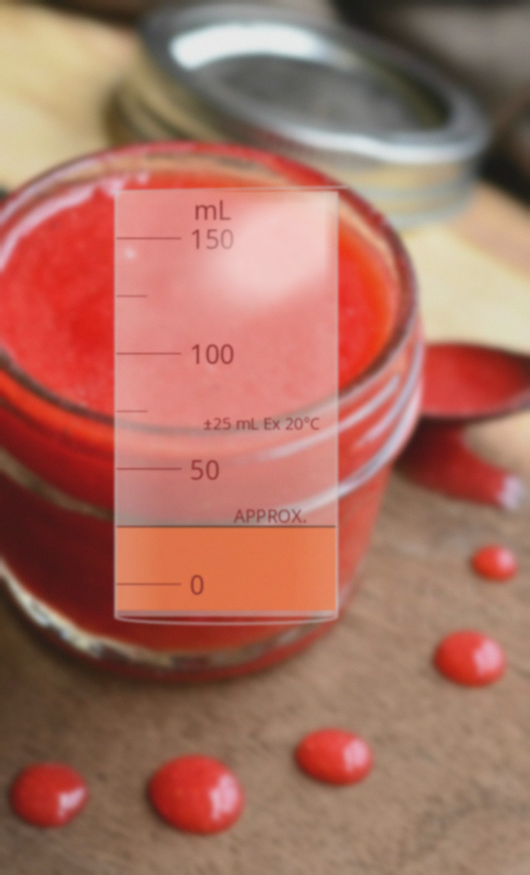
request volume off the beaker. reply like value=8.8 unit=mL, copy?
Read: value=25 unit=mL
